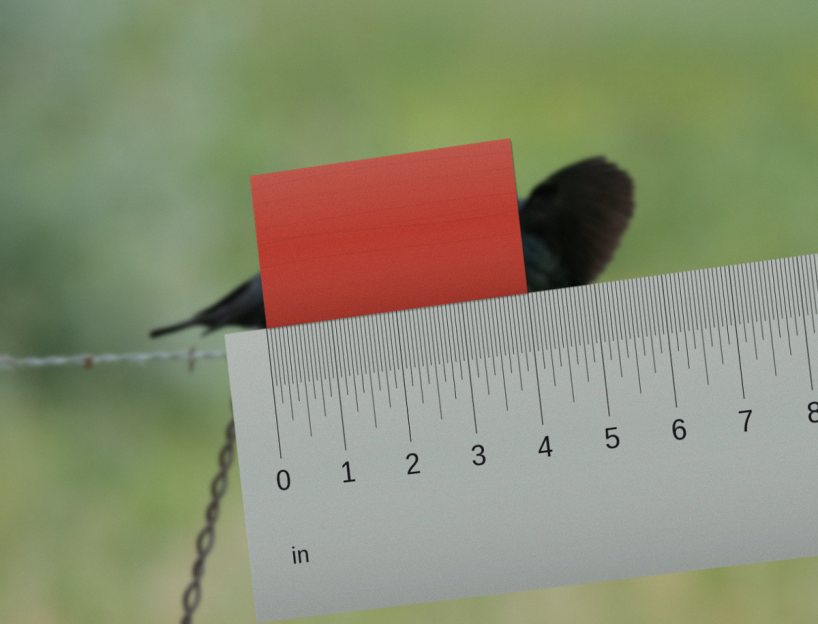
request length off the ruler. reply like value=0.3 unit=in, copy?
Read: value=4 unit=in
